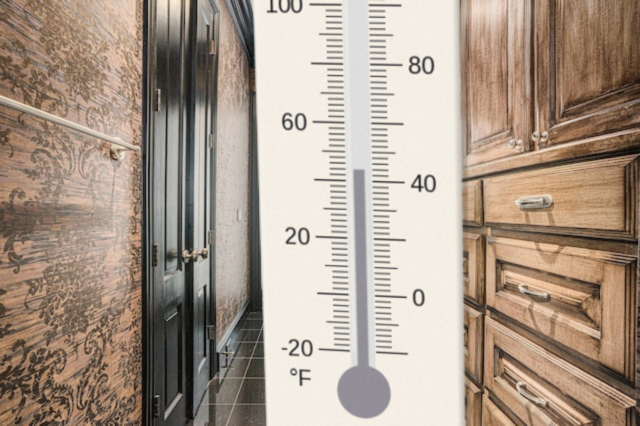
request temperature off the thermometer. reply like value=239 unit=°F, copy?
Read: value=44 unit=°F
